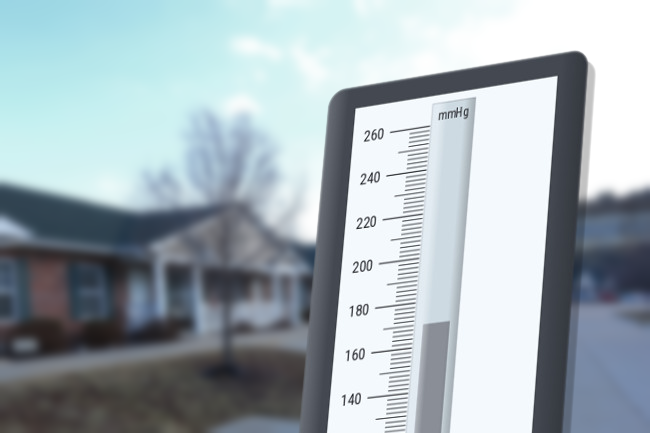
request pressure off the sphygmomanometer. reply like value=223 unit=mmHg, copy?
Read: value=170 unit=mmHg
